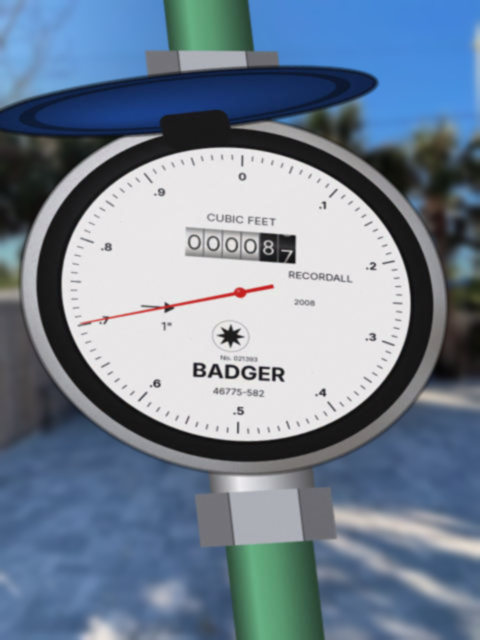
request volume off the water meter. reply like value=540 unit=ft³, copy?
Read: value=86.70 unit=ft³
